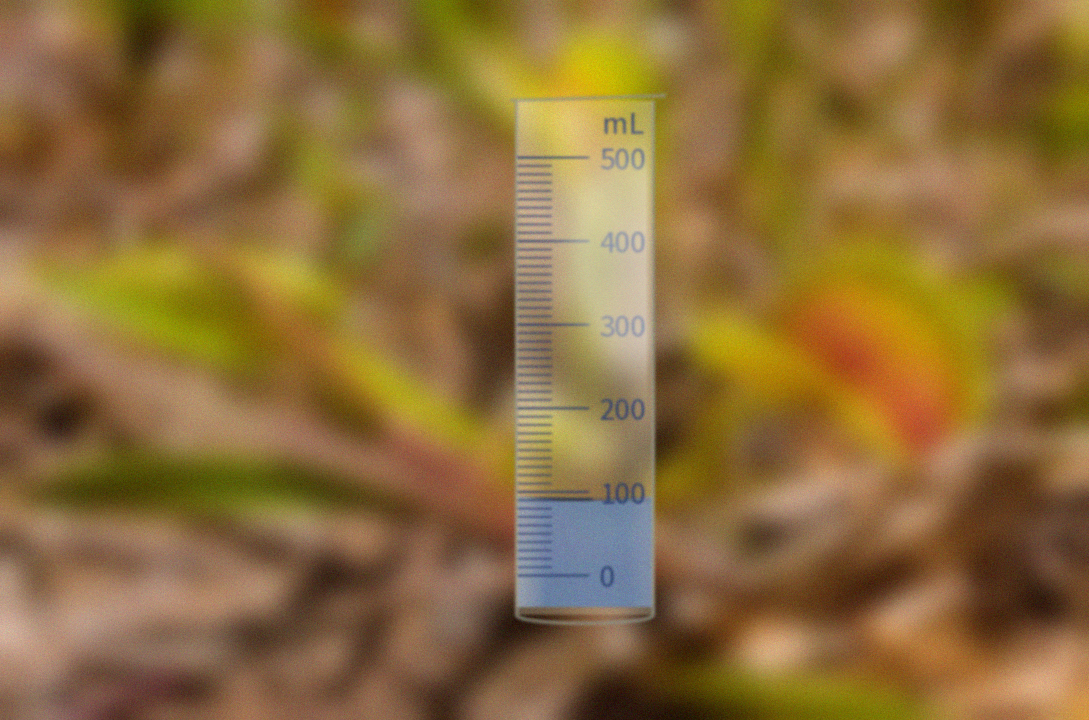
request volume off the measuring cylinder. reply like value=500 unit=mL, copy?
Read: value=90 unit=mL
